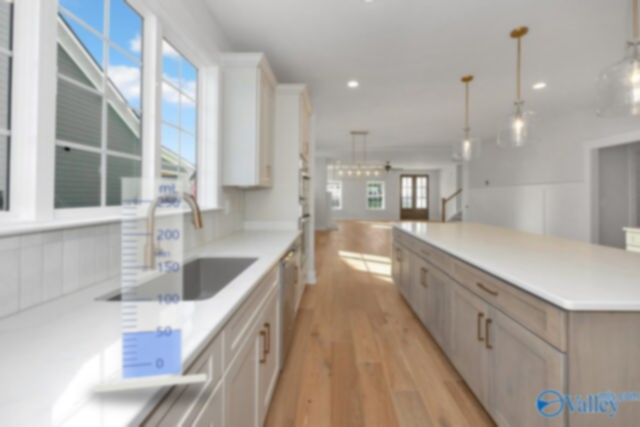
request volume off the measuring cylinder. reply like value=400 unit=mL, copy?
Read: value=50 unit=mL
